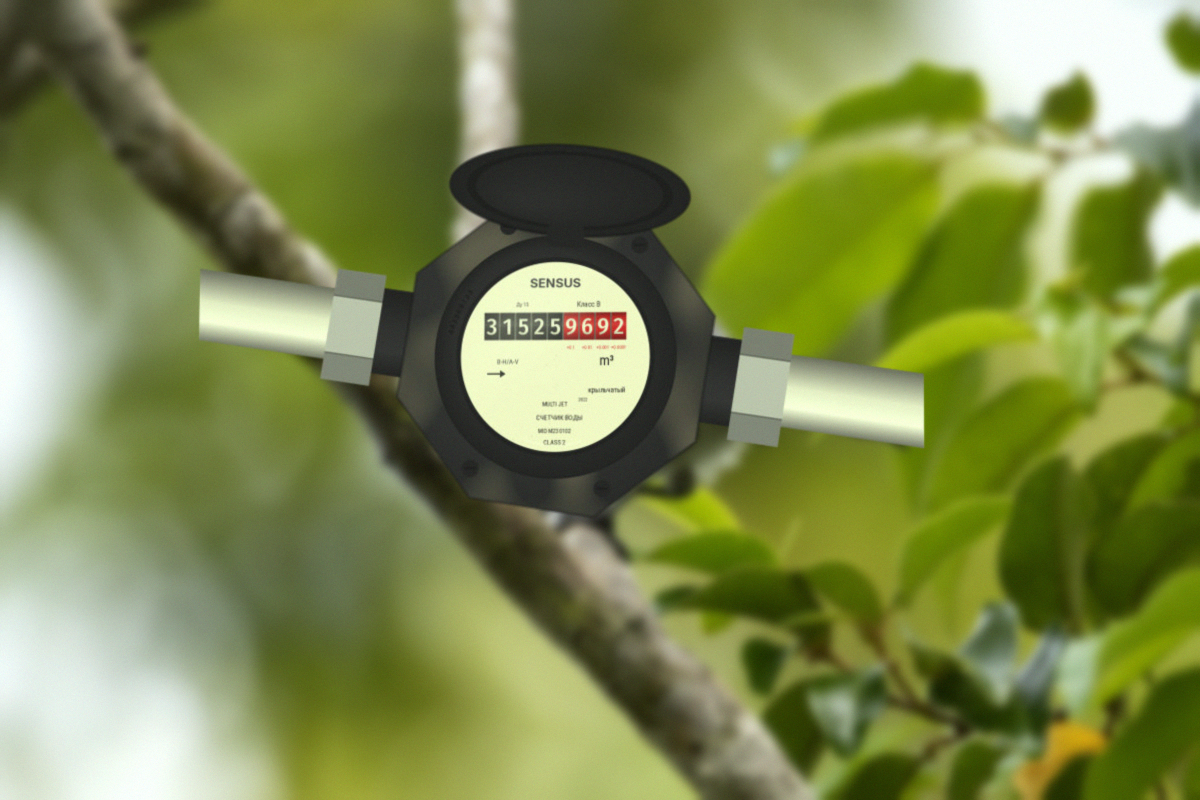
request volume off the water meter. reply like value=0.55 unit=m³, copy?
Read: value=31525.9692 unit=m³
